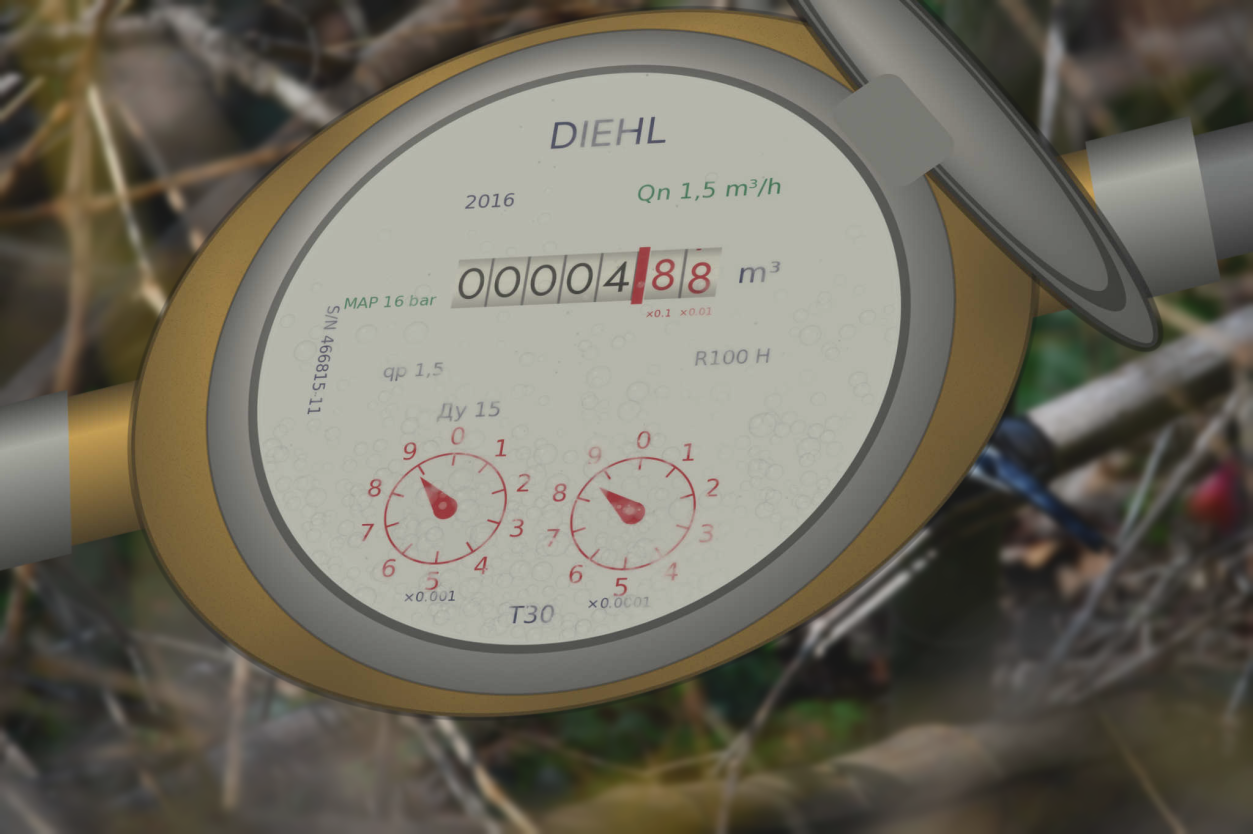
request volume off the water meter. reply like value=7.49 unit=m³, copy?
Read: value=4.8788 unit=m³
